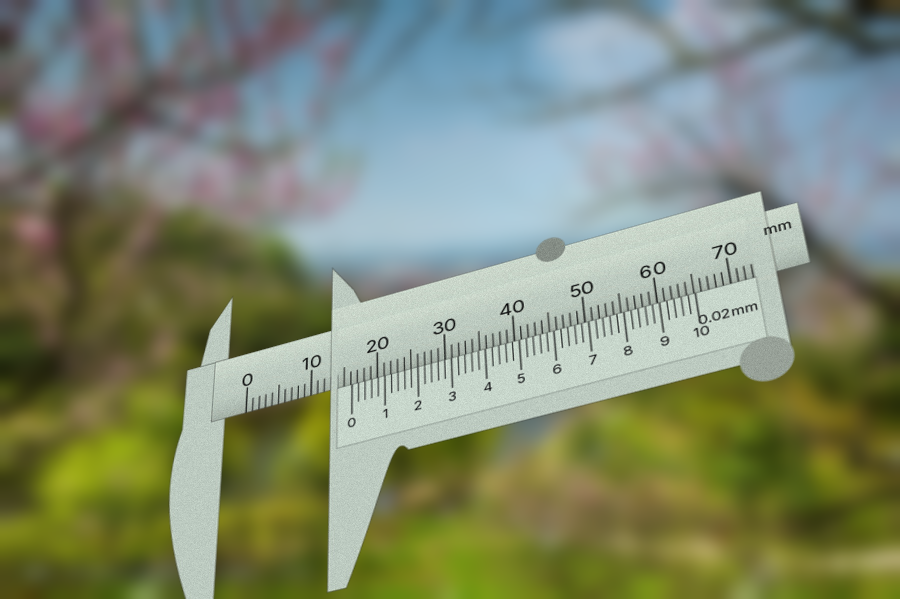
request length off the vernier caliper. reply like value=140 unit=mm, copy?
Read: value=16.2 unit=mm
